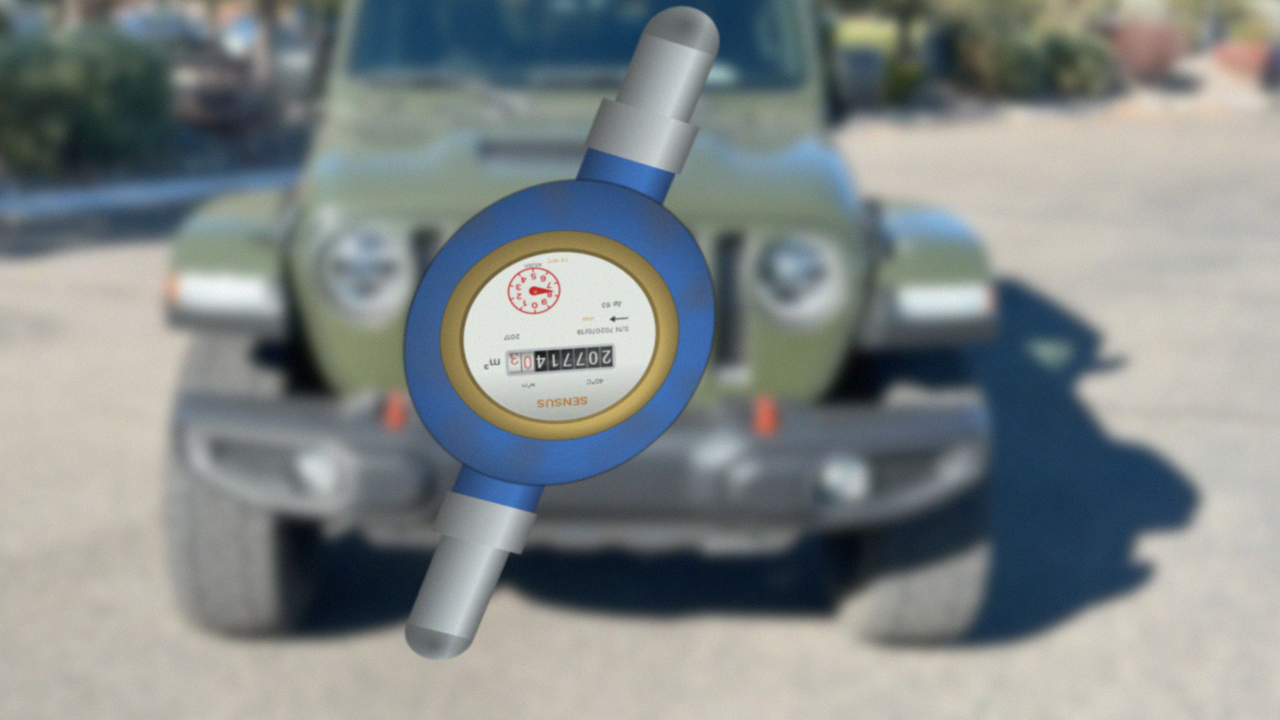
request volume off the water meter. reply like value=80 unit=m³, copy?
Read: value=207714.027 unit=m³
